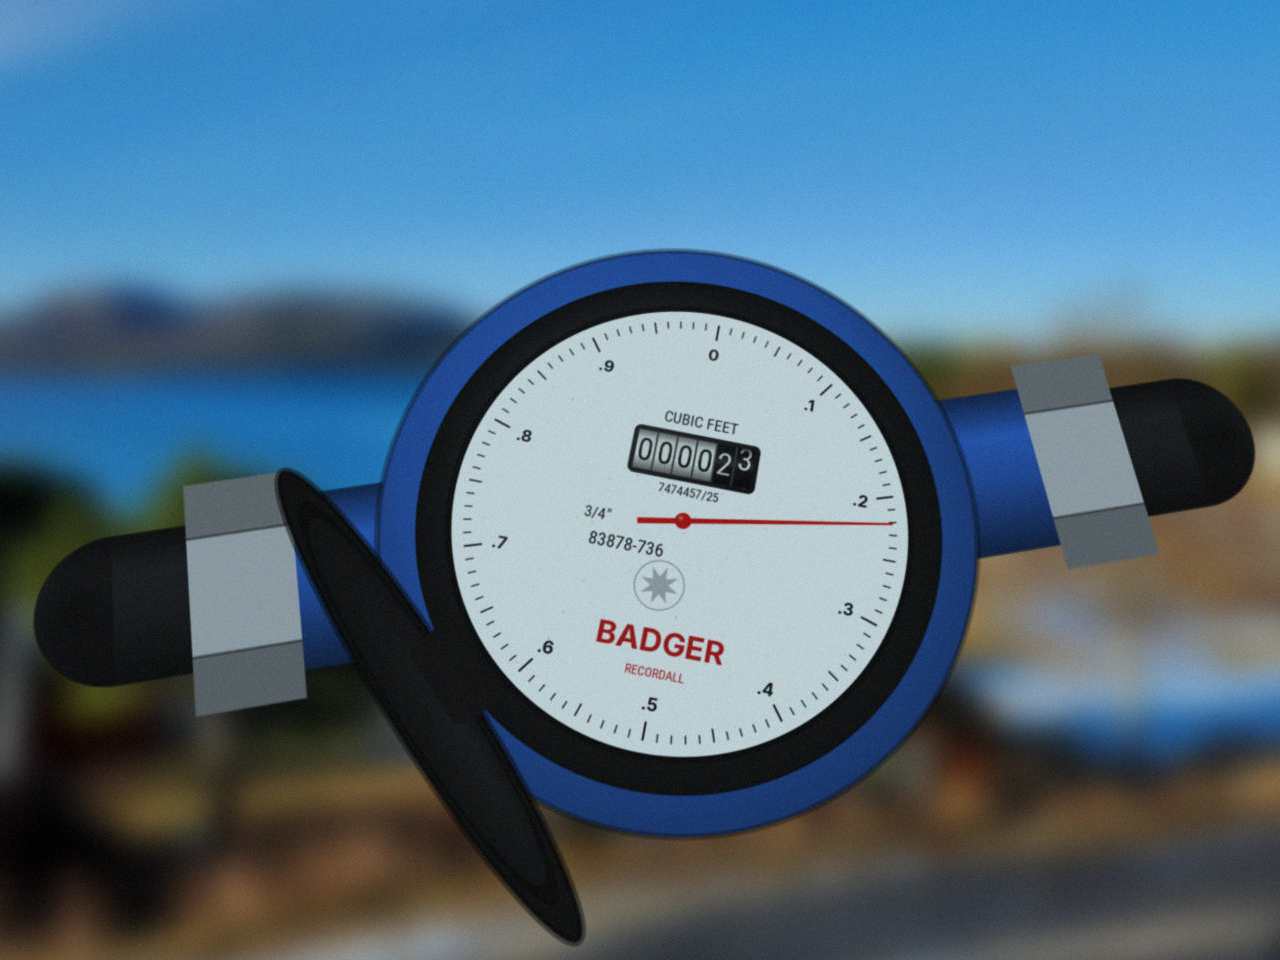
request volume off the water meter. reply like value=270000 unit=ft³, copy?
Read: value=23.22 unit=ft³
